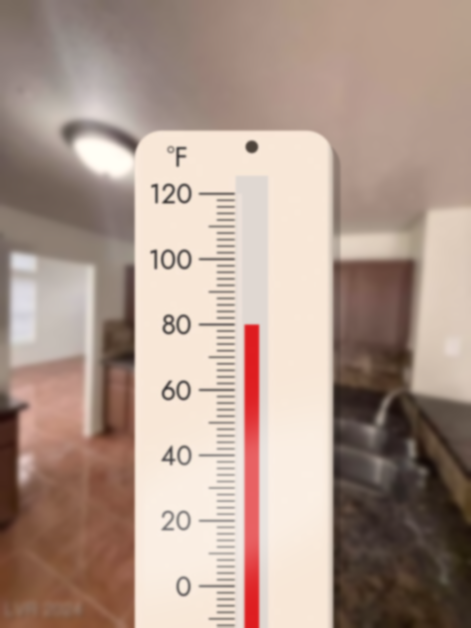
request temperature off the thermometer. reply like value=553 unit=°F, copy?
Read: value=80 unit=°F
